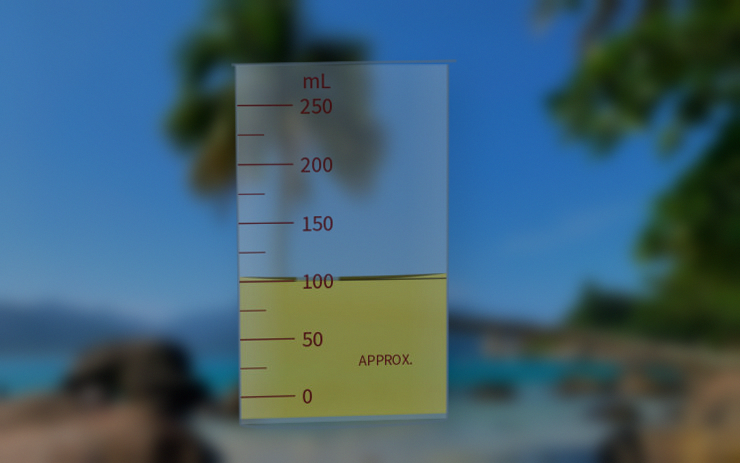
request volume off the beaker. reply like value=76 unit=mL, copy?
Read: value=100 unit=mL
